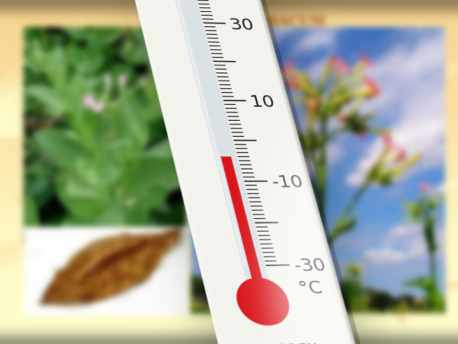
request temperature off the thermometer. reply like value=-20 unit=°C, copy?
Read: value=-4 unit=°C
